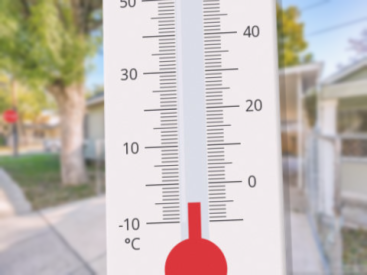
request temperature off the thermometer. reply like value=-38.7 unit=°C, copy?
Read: value=-5 unit=°C
